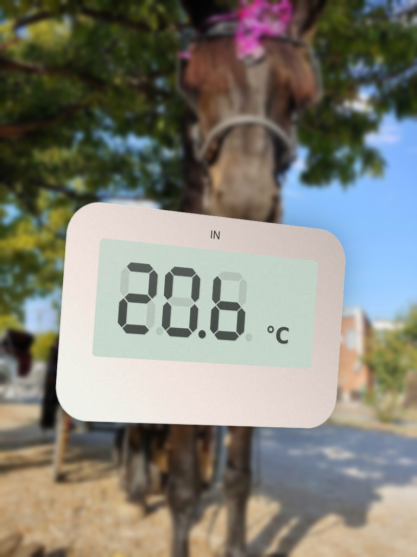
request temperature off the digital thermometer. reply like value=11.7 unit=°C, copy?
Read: value=20.6 unit=°C
